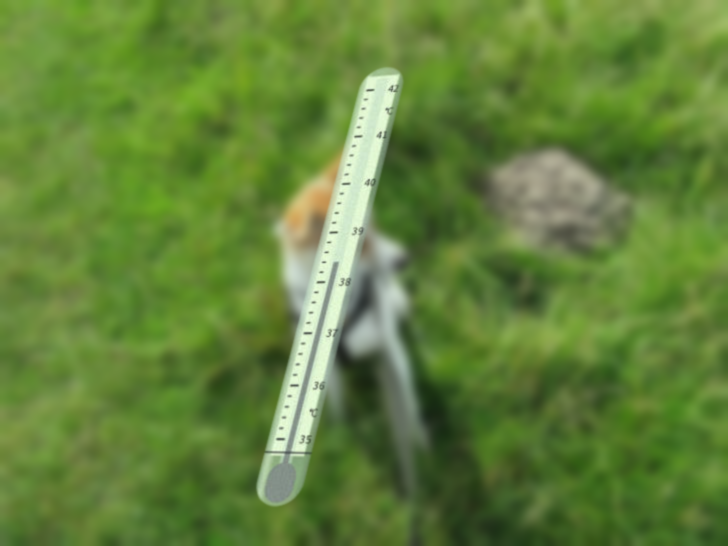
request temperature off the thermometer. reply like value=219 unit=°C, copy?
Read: value=38.4 unit=°C
